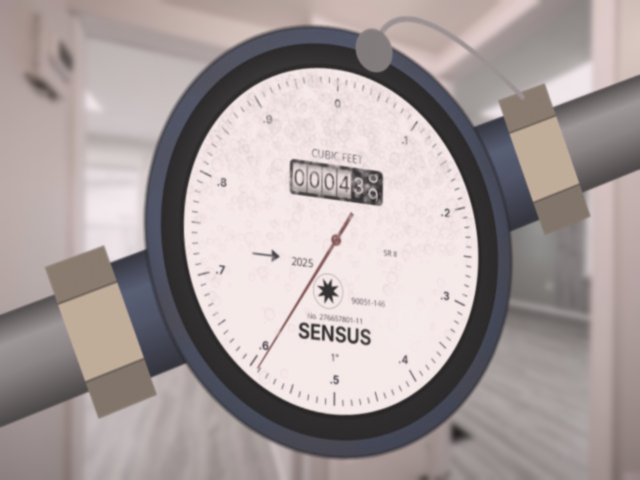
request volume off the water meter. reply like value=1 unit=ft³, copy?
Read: value=438.59 unit=ft³
